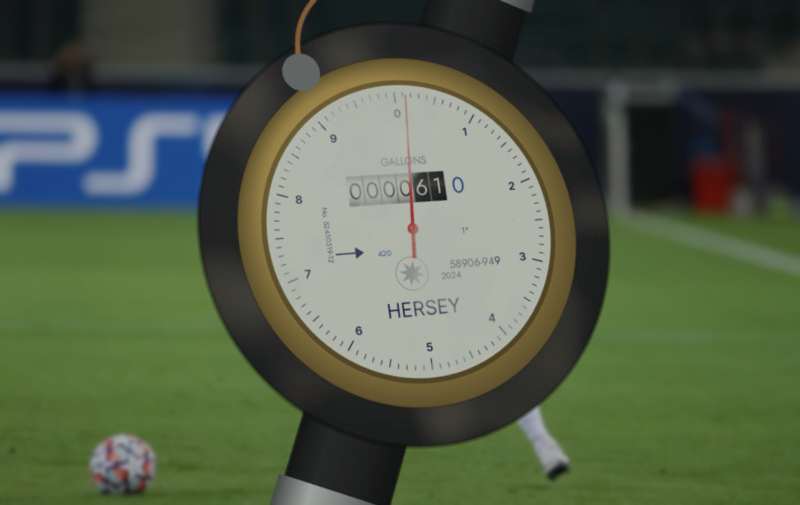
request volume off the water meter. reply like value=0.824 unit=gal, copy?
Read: value=610.1 unit=gal
